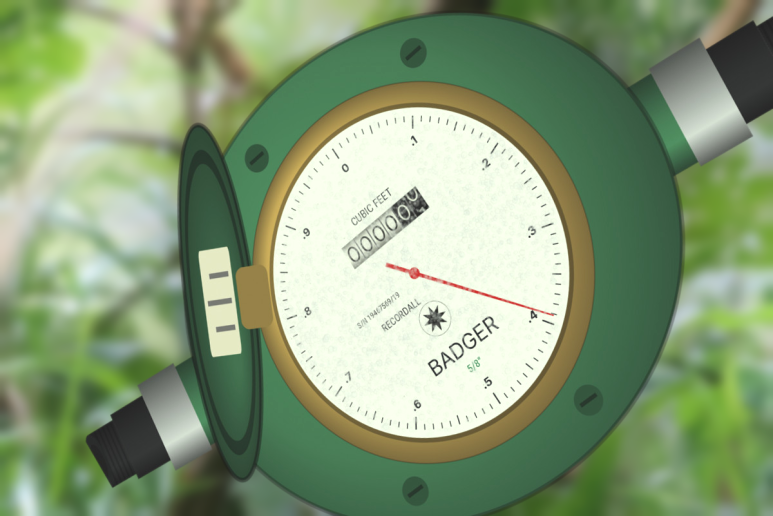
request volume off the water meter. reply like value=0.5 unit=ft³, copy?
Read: value=0.39 unit=ft³
